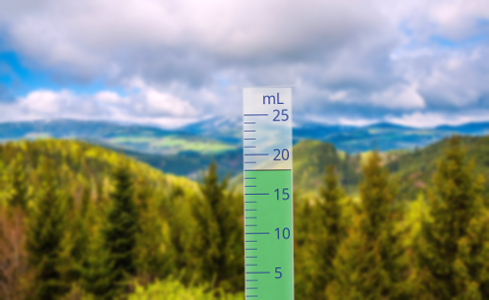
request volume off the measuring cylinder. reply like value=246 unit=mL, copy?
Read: value=18 unit=mL
